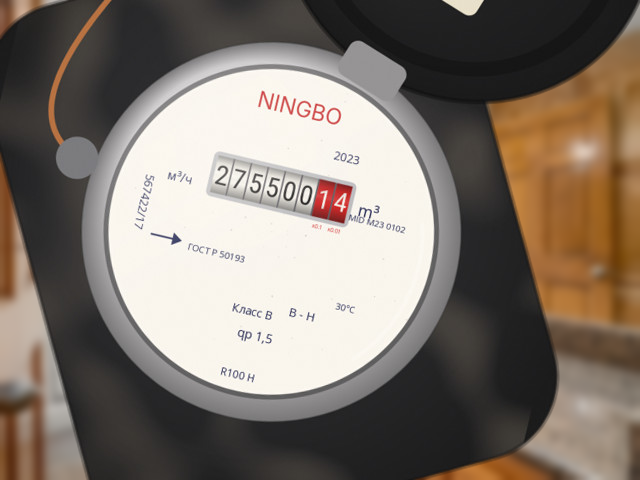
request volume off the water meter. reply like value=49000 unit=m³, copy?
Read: value=275500.14 unit=m³
